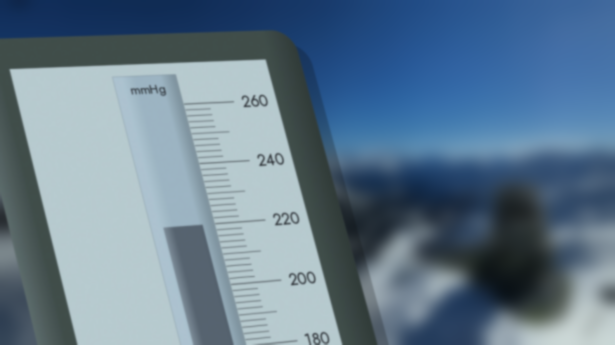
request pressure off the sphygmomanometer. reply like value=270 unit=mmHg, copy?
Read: value=220 unit=mmHg
